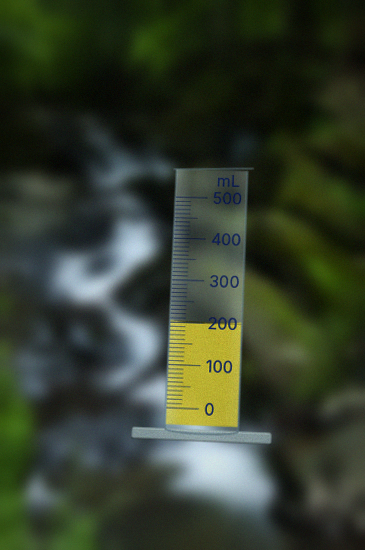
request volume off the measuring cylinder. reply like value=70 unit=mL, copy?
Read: value=200 unit=mL
